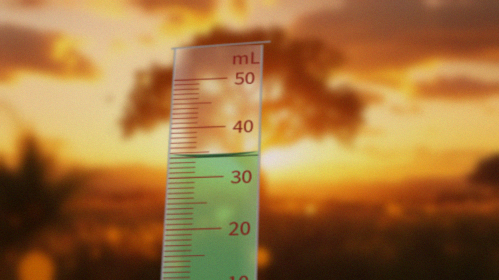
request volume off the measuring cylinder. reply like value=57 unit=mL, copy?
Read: value=34 unit=mL
